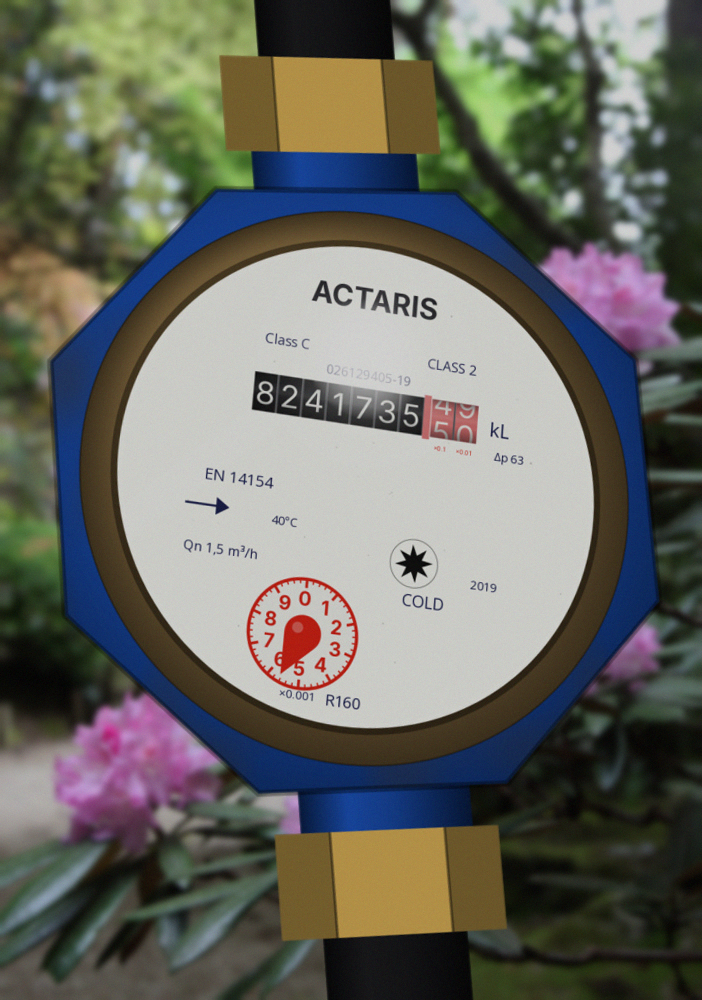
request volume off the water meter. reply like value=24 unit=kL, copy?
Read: value=8241735.495 unit=kL
